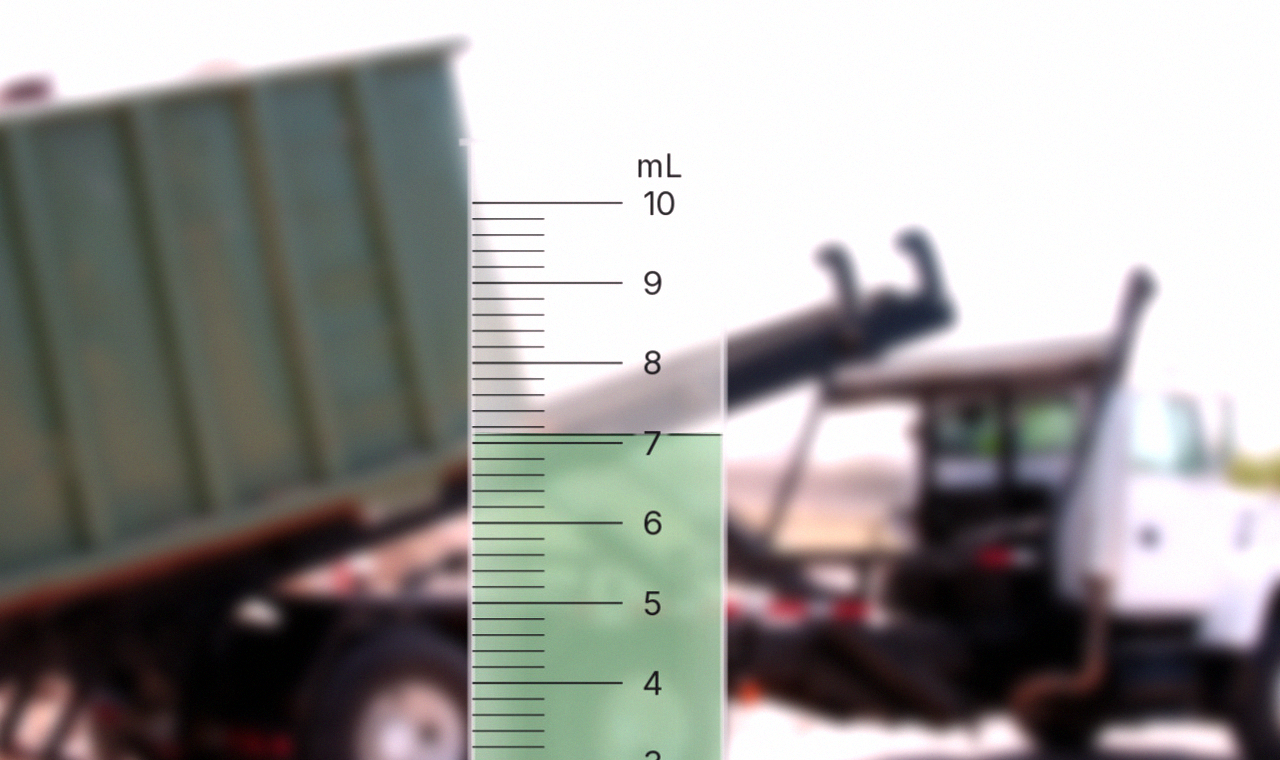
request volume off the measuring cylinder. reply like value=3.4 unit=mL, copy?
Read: value=7.1 unit=mL
